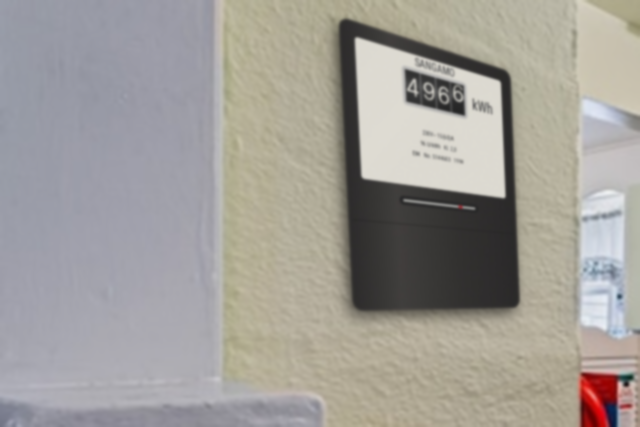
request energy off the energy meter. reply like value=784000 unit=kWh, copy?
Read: value=4966 unit=kWh
